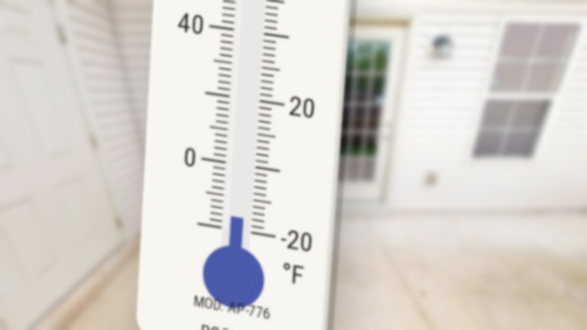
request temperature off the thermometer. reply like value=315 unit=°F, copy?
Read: value=-16 unit=°F
